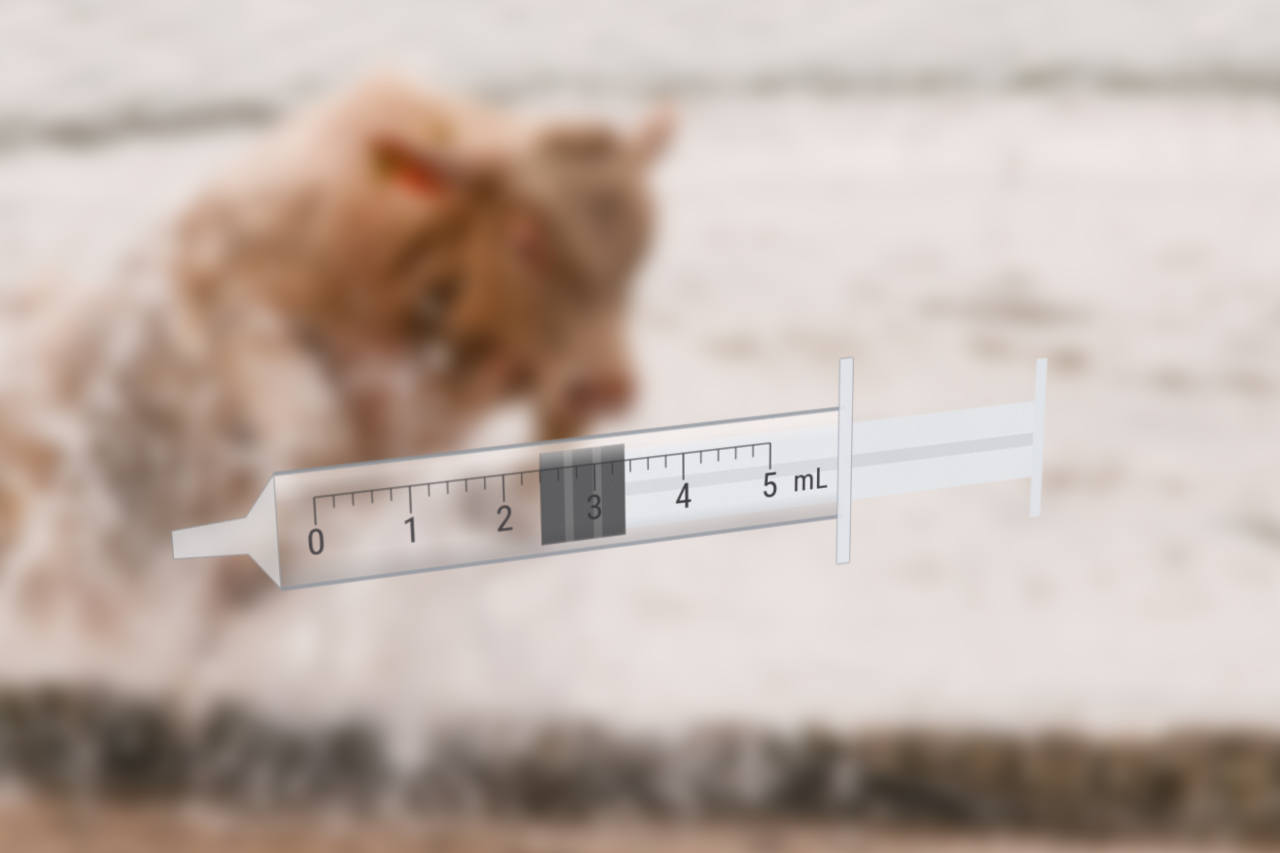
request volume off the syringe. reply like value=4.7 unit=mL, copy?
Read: value=2.4 unit=mL
